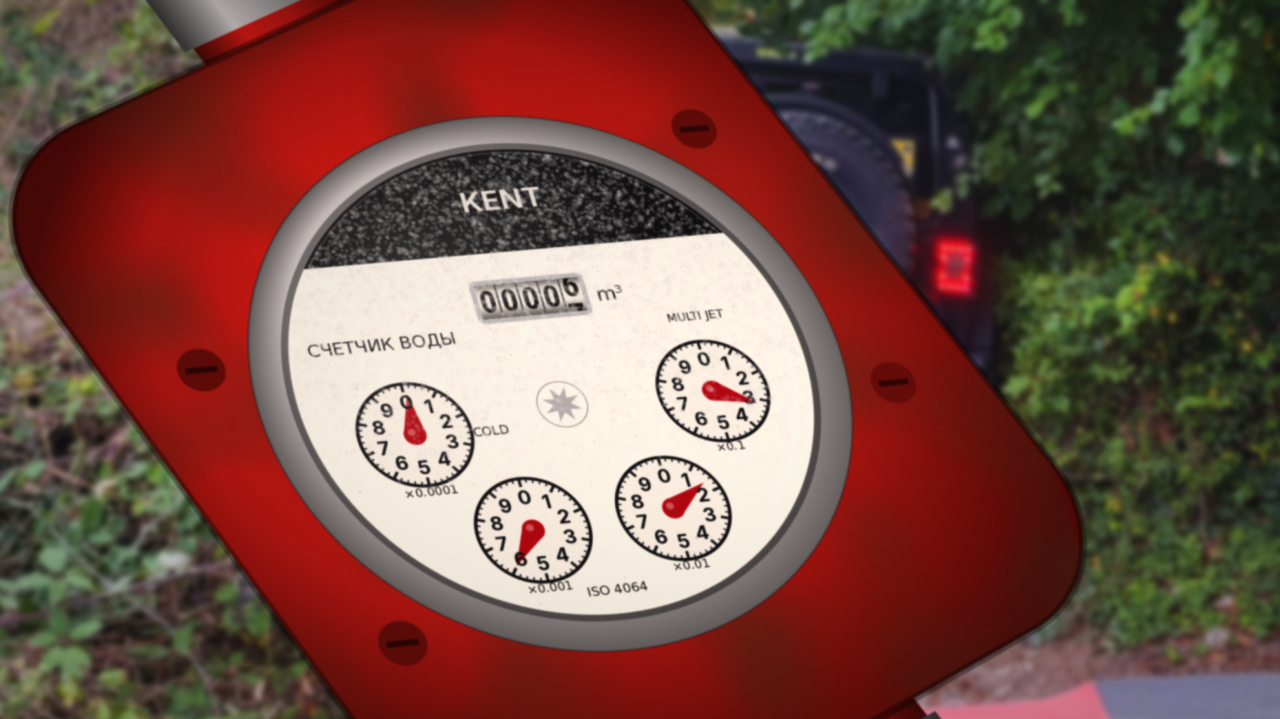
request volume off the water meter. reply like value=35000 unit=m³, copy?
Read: value=6.3160 unit=m³
